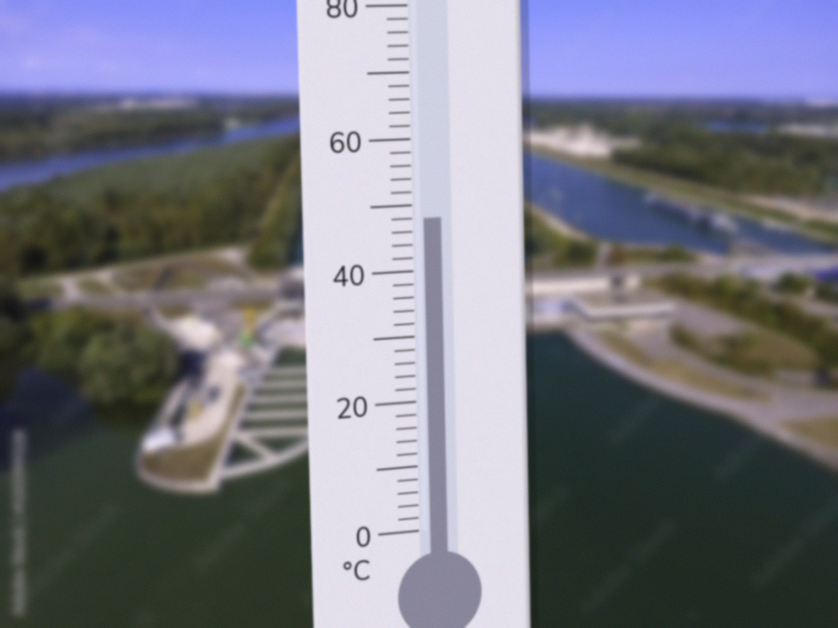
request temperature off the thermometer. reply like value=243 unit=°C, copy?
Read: value=48 unit=°C
